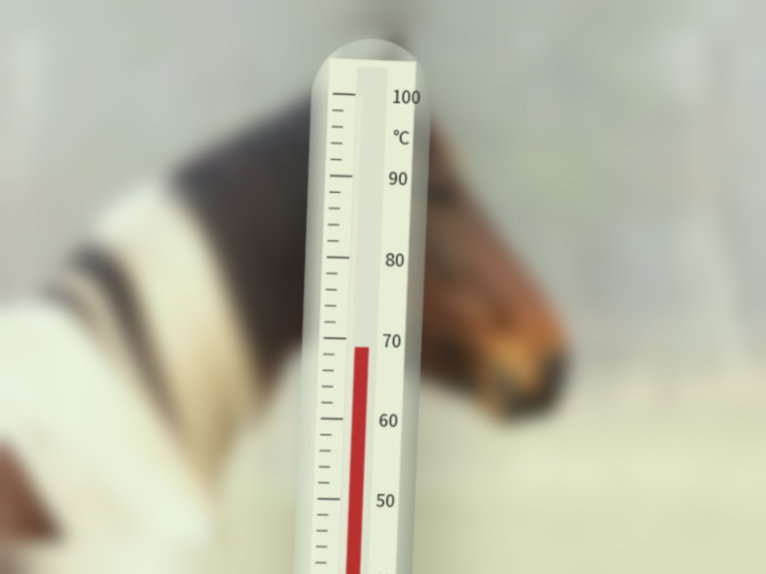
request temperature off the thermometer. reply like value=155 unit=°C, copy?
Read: value=69 unit=°C
